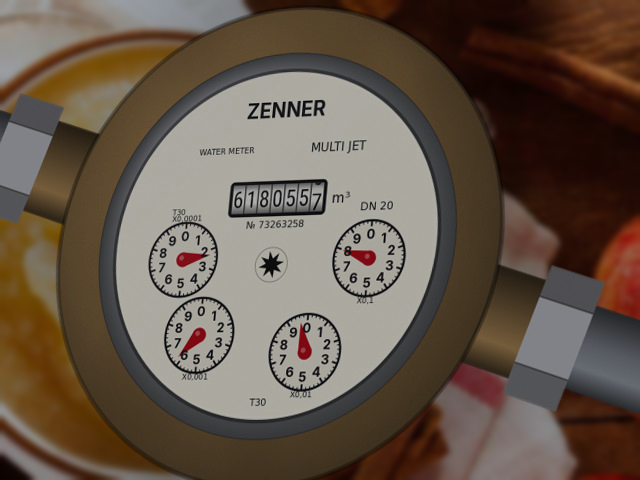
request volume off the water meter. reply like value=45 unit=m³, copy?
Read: value=6180556.7962 unit=m³
